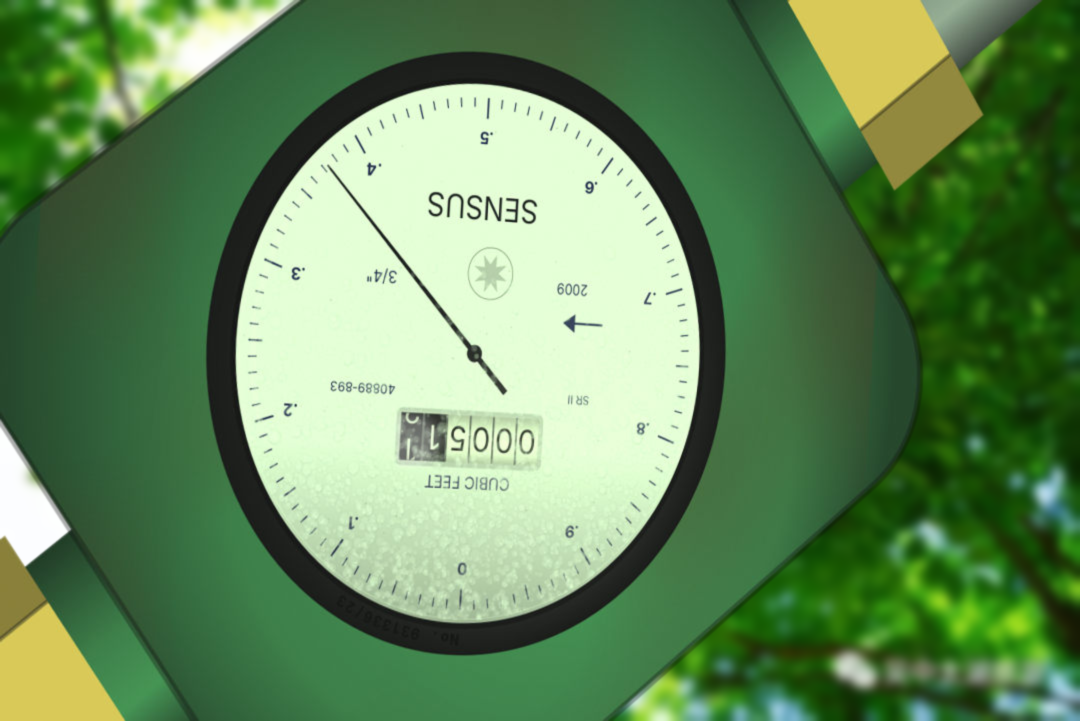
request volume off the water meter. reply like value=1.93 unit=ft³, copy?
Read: value=511.37 unit=ft³
